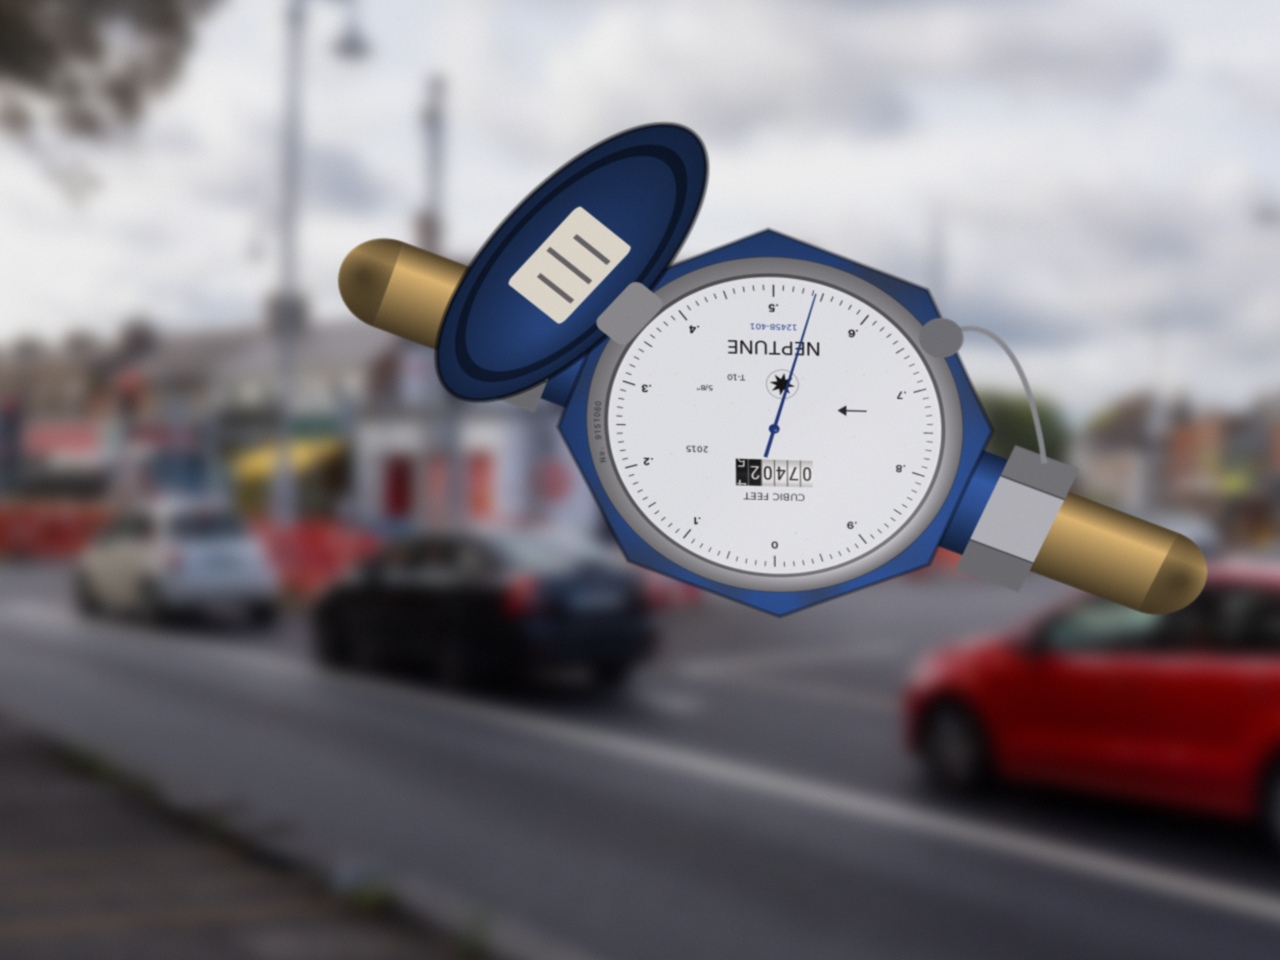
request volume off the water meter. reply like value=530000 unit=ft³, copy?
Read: value=74024.54 unit=ft³
